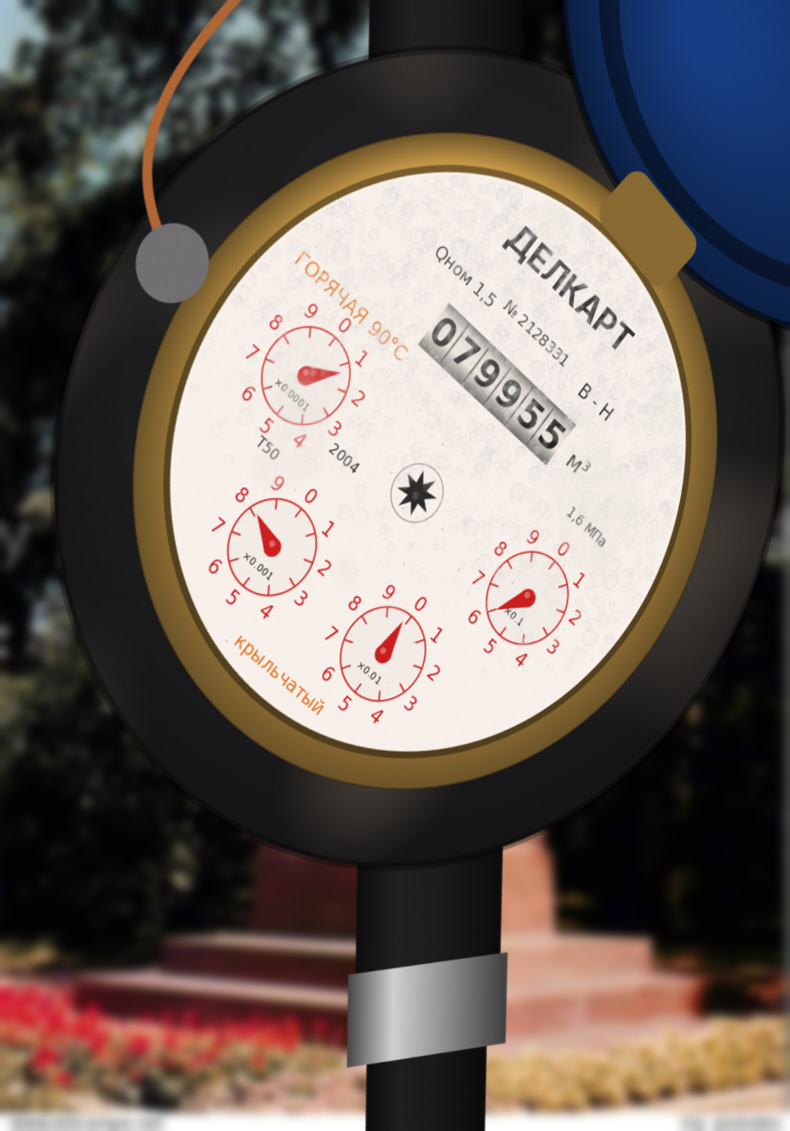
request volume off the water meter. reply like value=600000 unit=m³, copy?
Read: value=79955.5981 unit=m³
